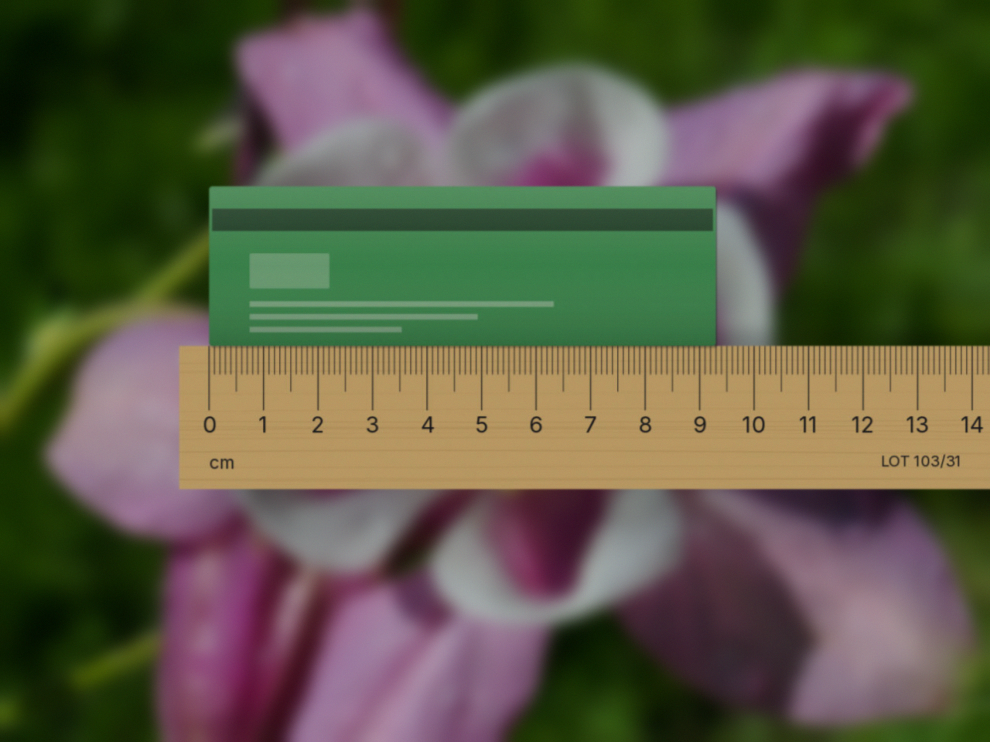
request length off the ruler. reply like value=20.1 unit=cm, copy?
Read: value=9.3 unit=cm
